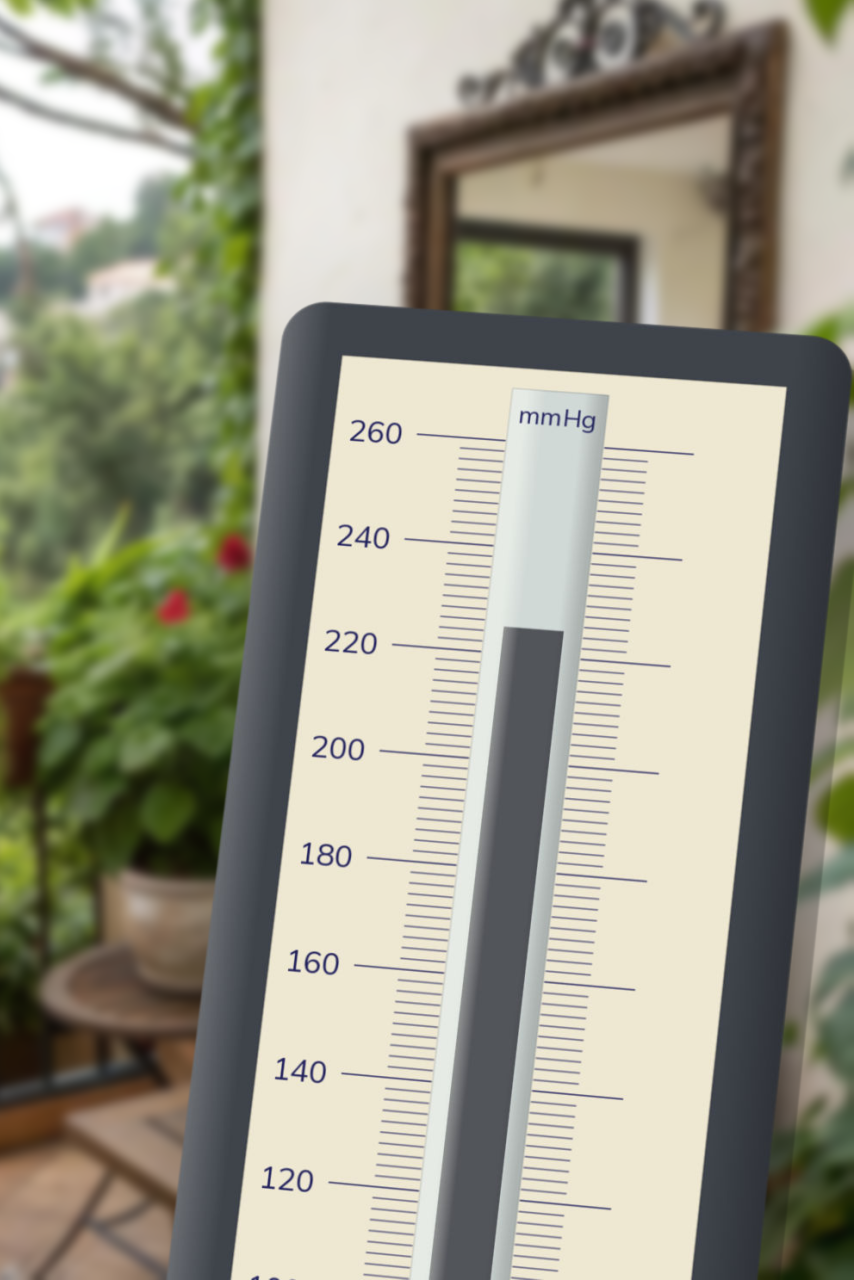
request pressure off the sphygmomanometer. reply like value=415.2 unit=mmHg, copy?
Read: value=225 unit=mmHg
